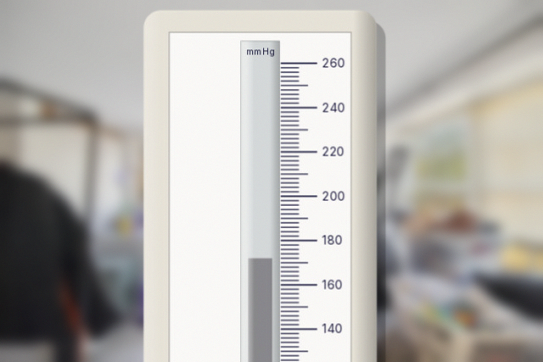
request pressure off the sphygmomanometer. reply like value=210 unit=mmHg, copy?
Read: value=172 unit=mmHg
